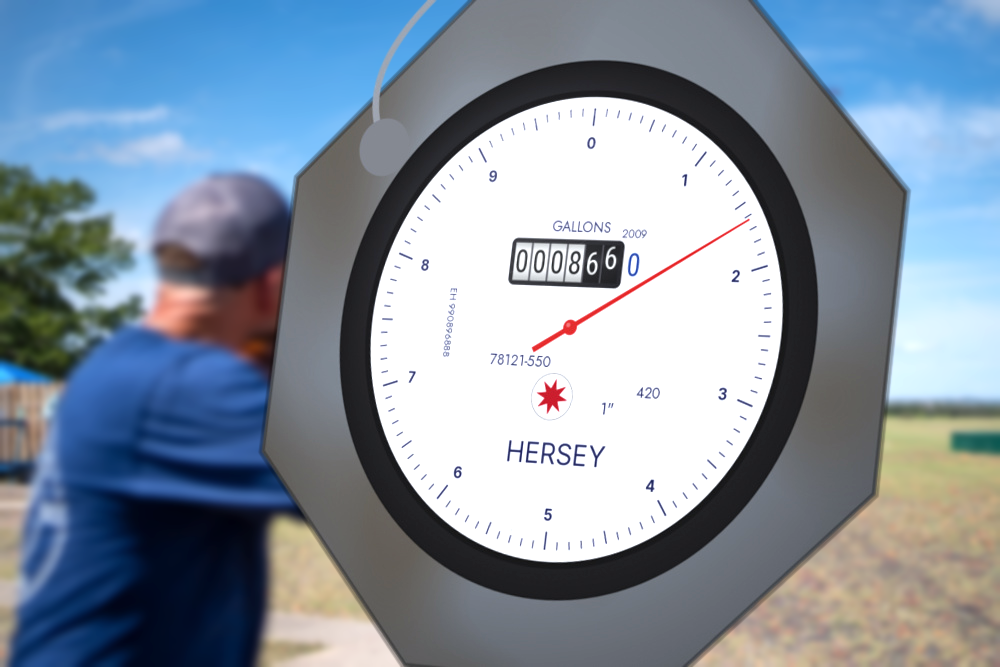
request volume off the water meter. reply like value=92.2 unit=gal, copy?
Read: value=8661.6 unit=gal
